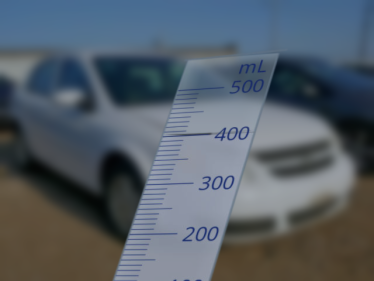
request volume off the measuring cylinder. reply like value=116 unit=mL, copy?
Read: value=400 unit=mL
